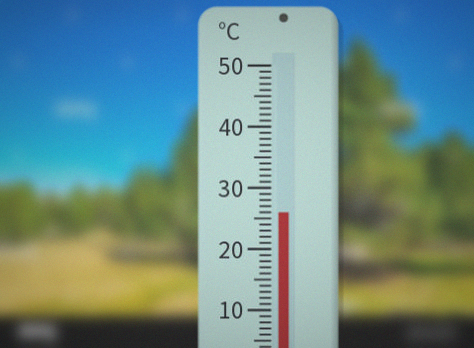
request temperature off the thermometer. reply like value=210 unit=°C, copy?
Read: value=26 unit=°C
